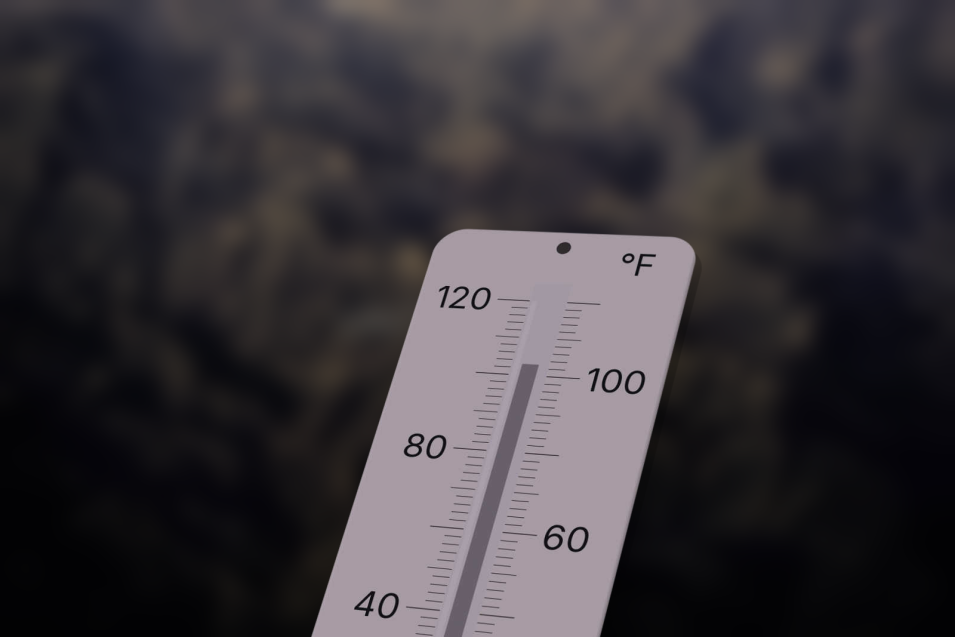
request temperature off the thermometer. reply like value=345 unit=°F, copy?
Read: value=103 unit=°F
